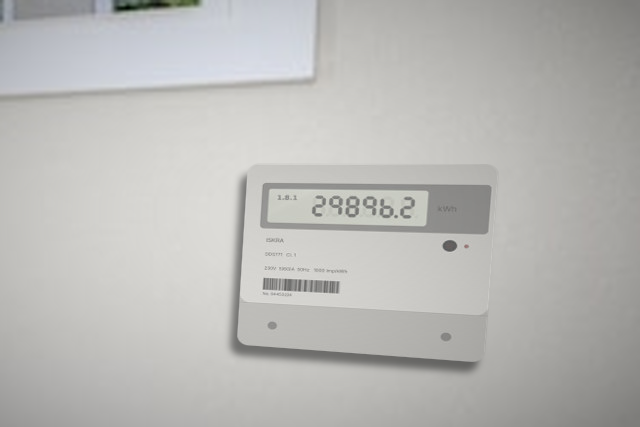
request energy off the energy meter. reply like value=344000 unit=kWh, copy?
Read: value=29896.2 unit=kWh
